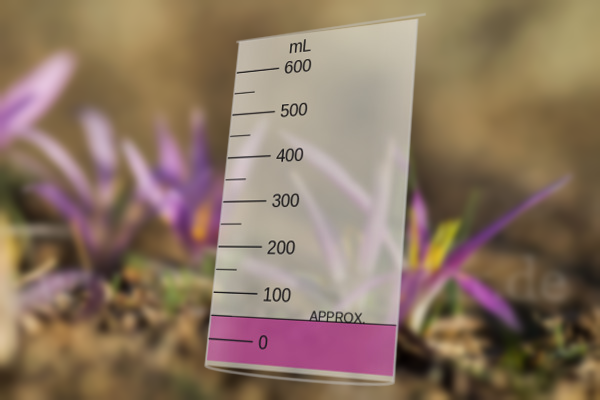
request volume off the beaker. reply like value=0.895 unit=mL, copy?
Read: value=50 unit=mL
